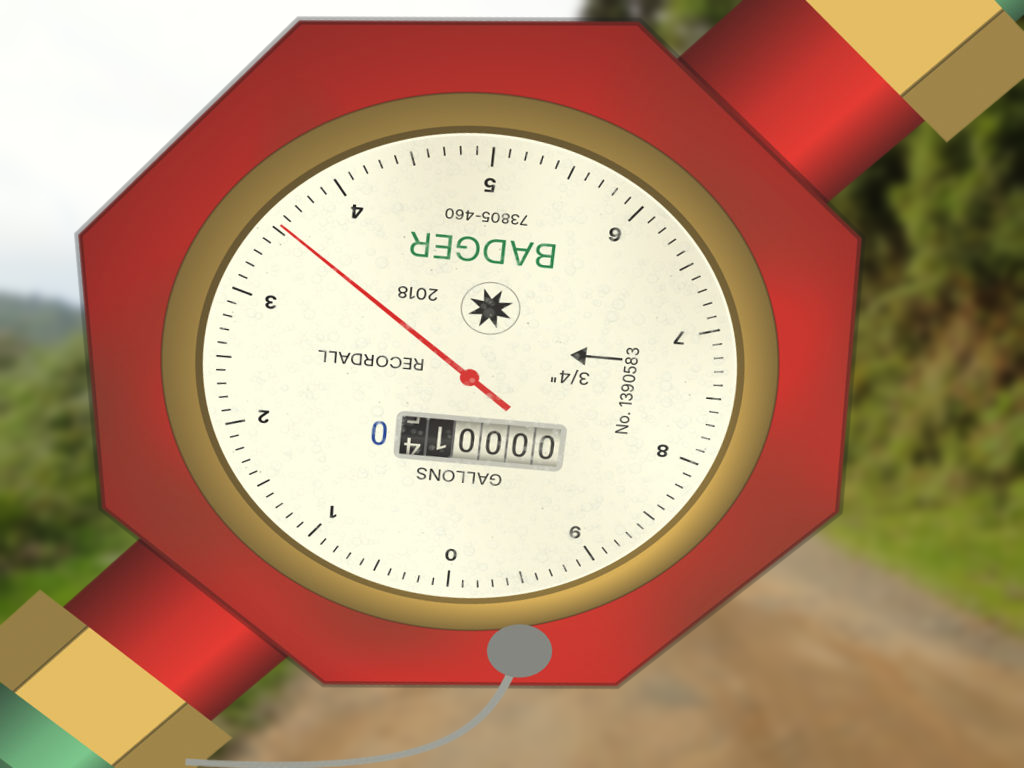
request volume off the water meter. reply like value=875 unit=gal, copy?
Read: value=143.5 unit=gal
